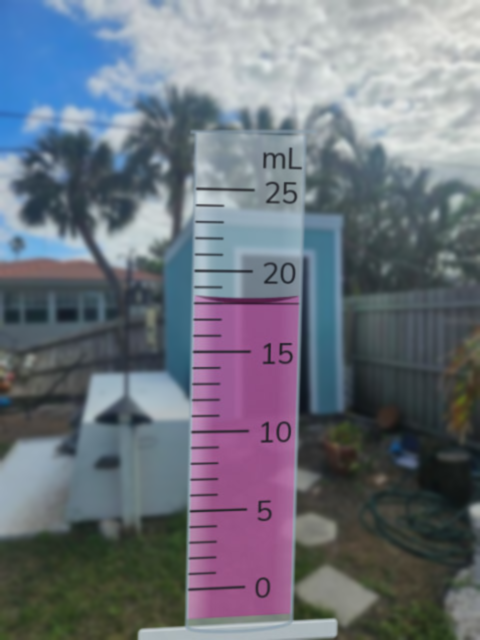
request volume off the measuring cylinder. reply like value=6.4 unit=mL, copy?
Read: value=18 unit=mL
